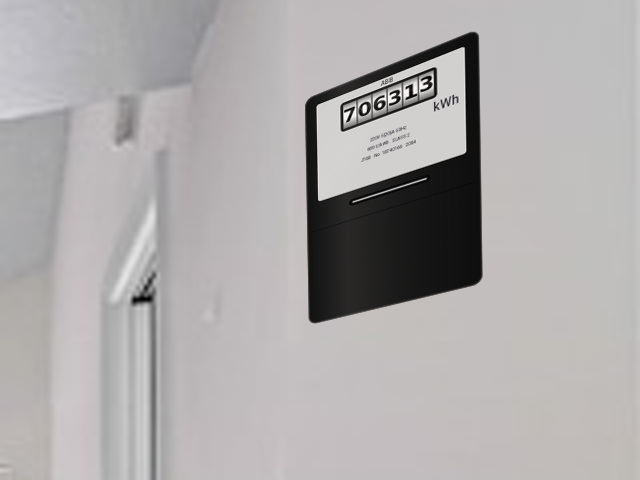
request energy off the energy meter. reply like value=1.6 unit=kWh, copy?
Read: value=706313 unit=kWh
